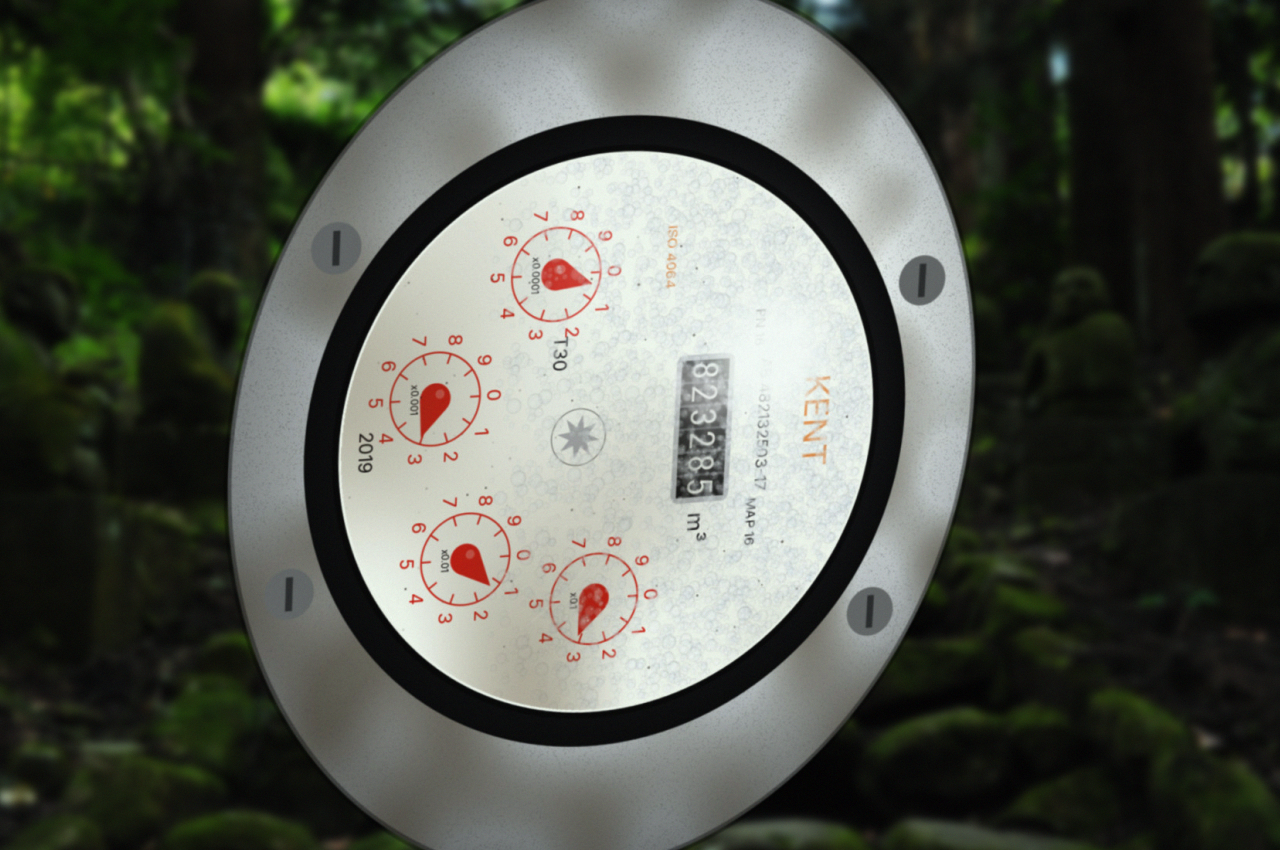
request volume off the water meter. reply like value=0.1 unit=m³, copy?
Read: value=823285.3130 unit=m³
